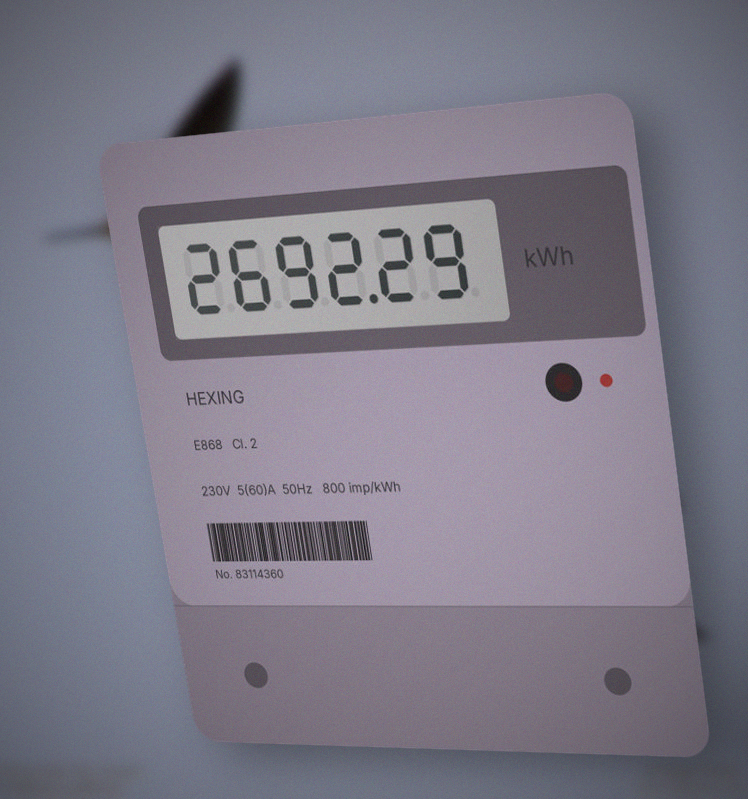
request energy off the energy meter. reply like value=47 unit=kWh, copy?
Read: value=2692.29 unit=kWh
